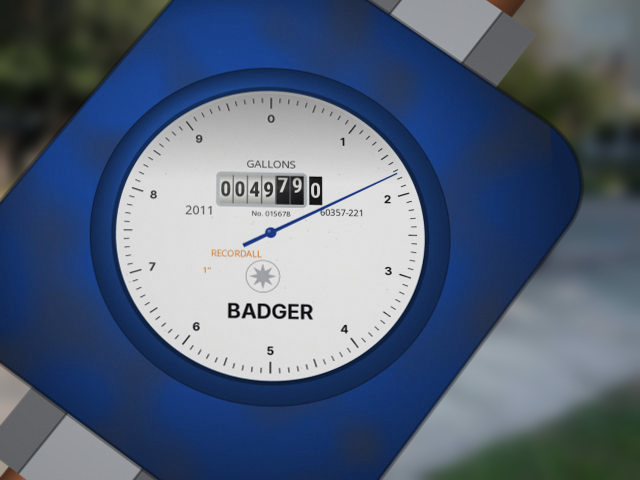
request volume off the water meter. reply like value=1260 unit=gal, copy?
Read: value=49791.7 unit=gal
